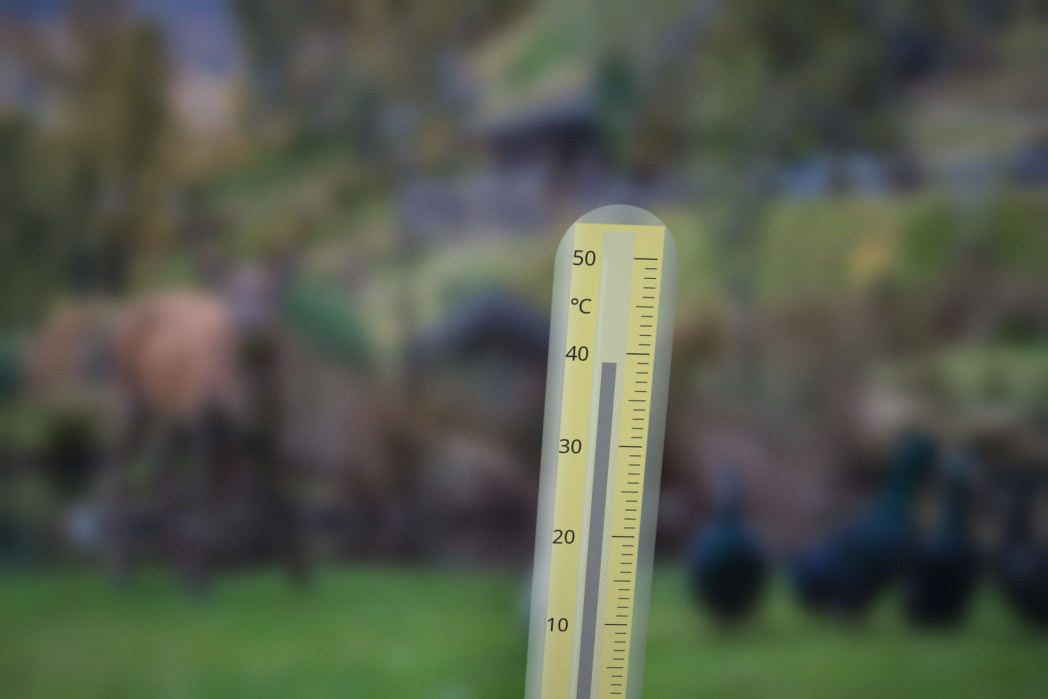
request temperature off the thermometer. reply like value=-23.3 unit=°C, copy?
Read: value=39 unit=°C
